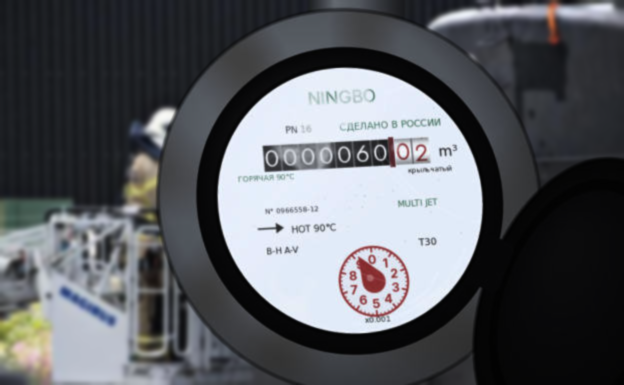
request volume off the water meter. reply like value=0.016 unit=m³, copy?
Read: value=60.019 unit=m³
